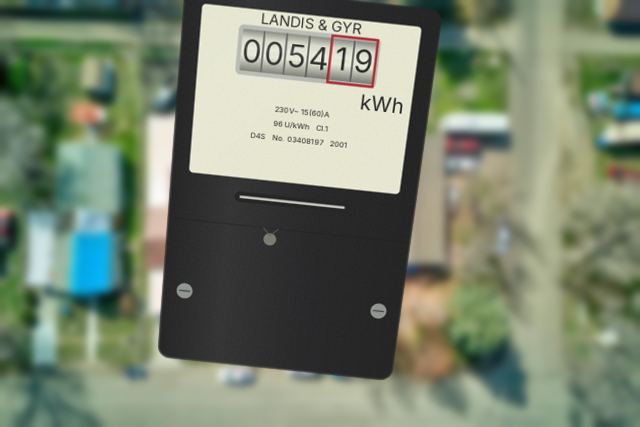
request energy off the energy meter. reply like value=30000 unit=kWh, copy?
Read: value=54.19 unit=kWh
